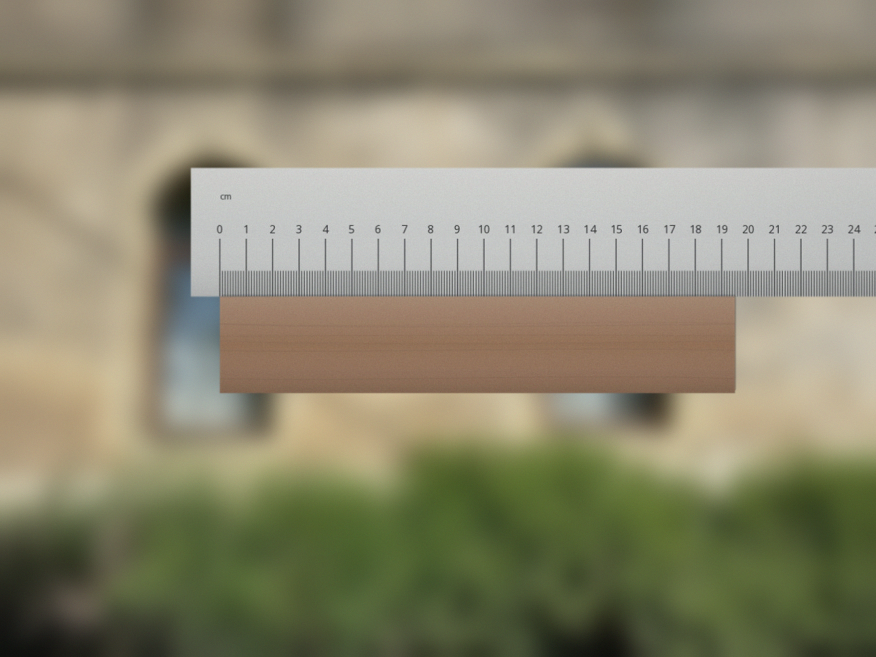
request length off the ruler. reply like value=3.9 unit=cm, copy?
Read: value=19.5 unit=cm
